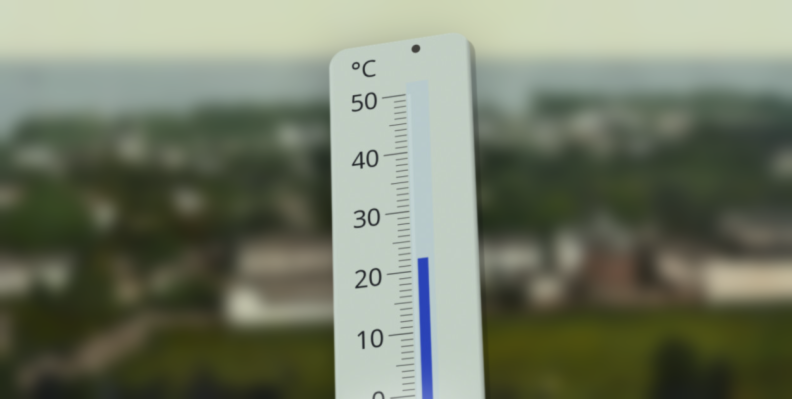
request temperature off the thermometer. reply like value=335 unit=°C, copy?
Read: value=22 unit=°C
